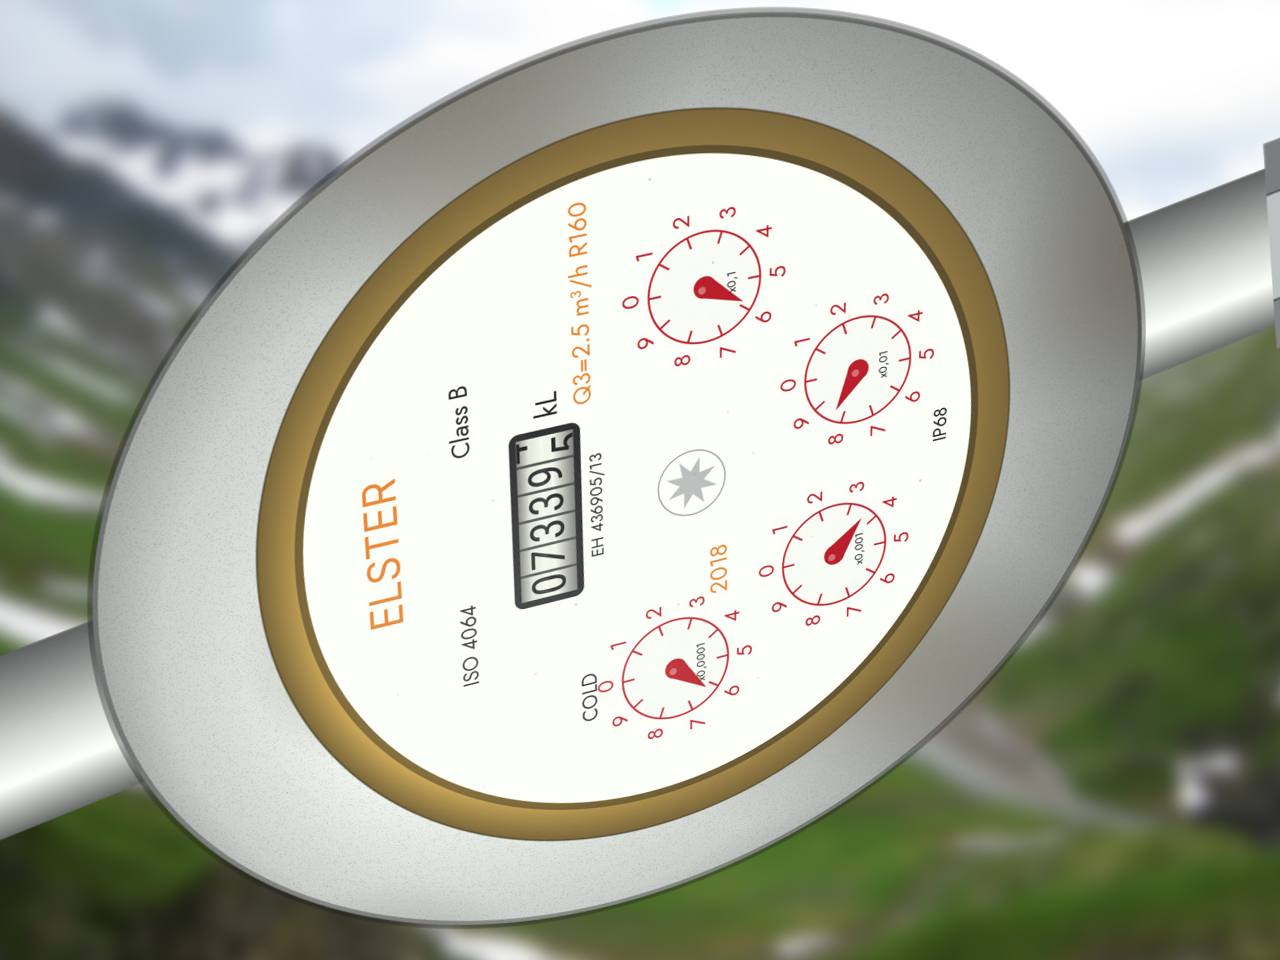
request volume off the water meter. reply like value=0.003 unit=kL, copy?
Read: value=73394.5836 unit=kL
